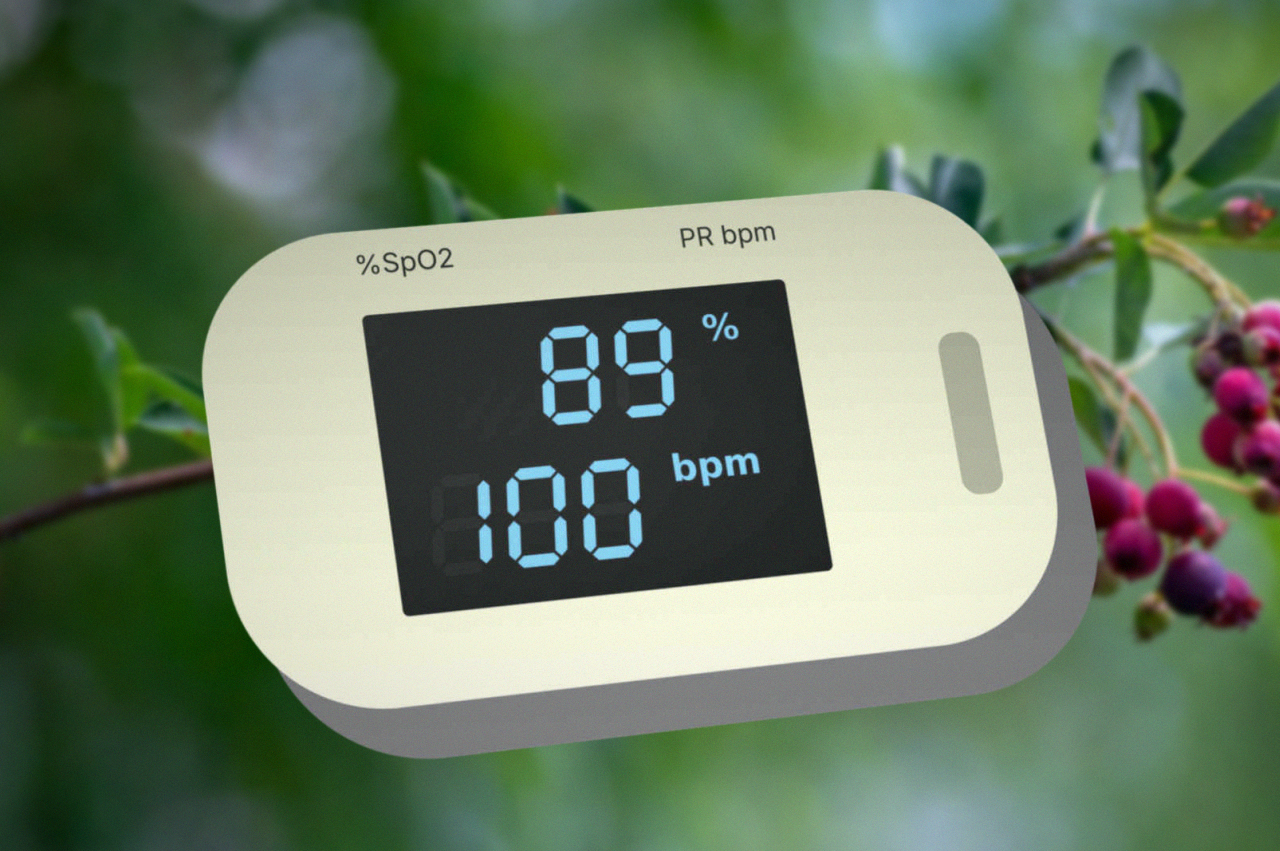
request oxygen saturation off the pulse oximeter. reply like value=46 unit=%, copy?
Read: value=89 unit=%
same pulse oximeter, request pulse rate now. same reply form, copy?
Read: value=100 unit=bpm
